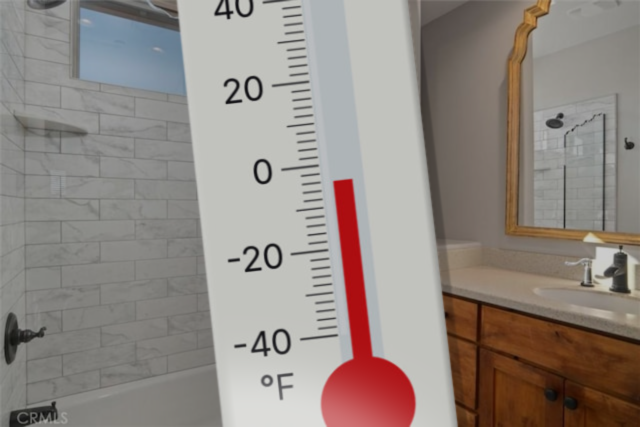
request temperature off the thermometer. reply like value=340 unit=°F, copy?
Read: value=-4 unit=°F
